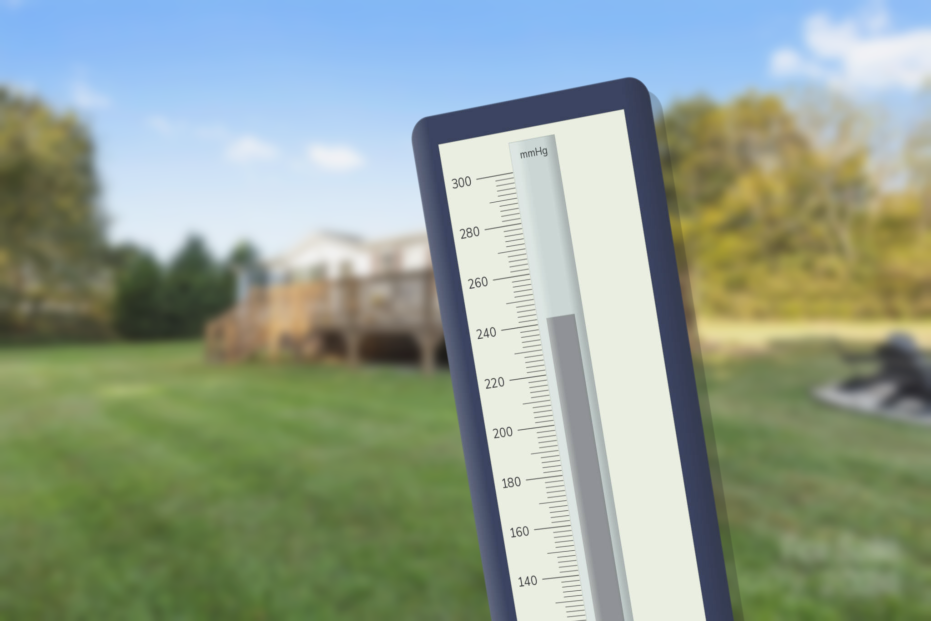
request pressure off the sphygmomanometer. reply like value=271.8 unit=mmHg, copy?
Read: value=242 unit=mmHg
